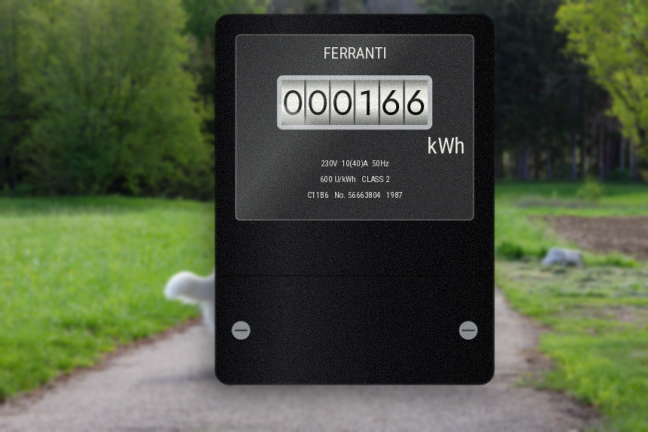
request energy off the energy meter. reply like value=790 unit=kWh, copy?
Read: value=166 unit=kWh
